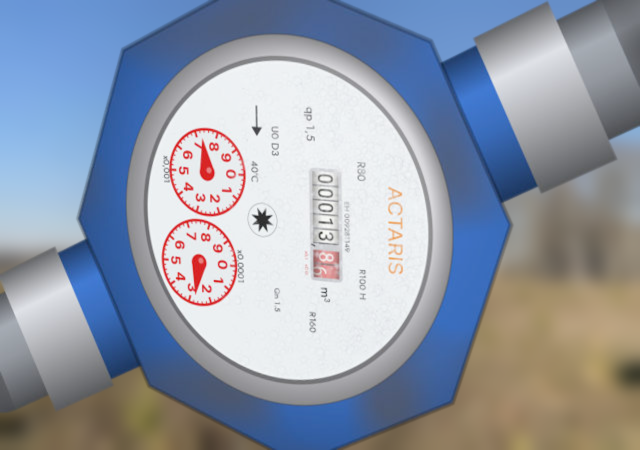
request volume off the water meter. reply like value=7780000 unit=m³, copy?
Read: value=13.8572 unit=m³
